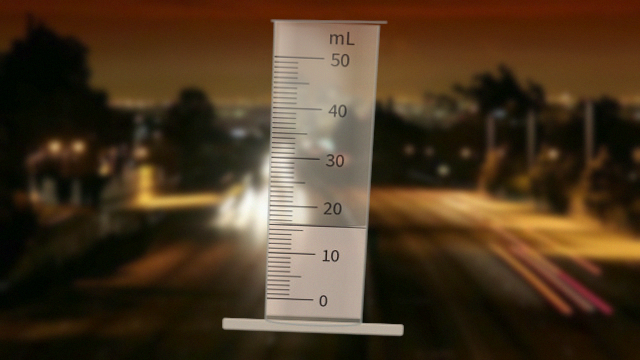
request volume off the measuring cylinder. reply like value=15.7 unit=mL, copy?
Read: value=16 unit=mL
